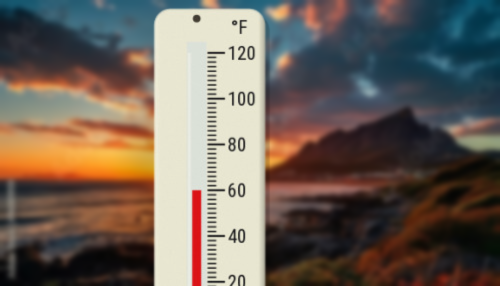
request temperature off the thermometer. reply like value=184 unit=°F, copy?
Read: value=60 unit=°F
